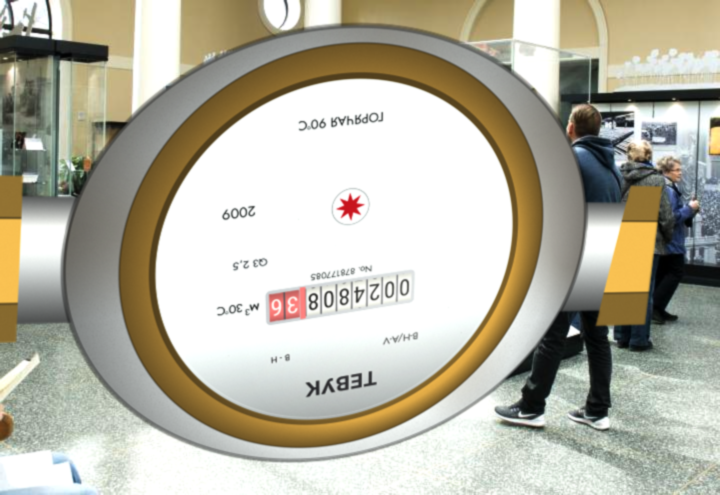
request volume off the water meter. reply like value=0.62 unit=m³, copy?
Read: value=24808.36 unit=m³
